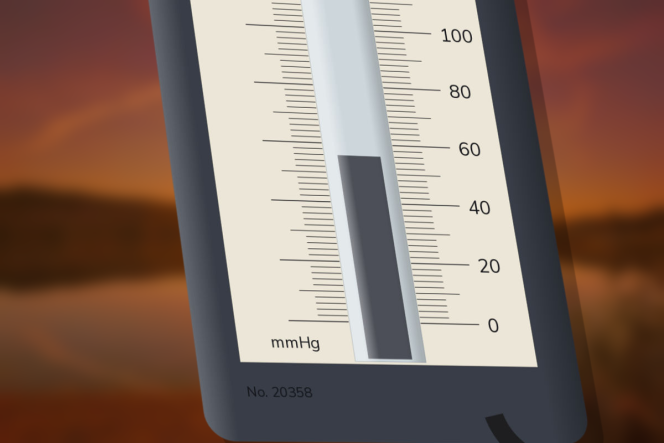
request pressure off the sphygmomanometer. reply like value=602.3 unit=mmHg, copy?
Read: value=56 unit=mmHg
